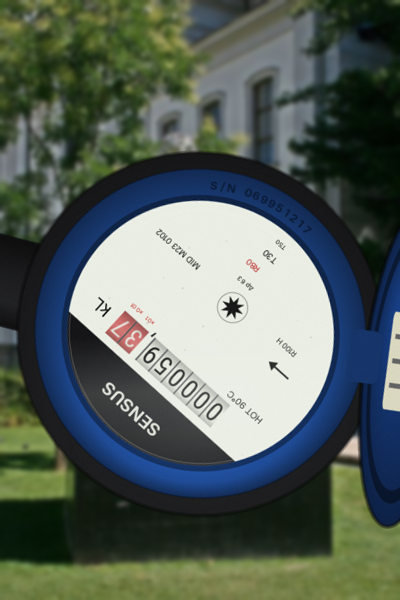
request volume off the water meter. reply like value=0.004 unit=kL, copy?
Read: value=59.37 unit=kL
